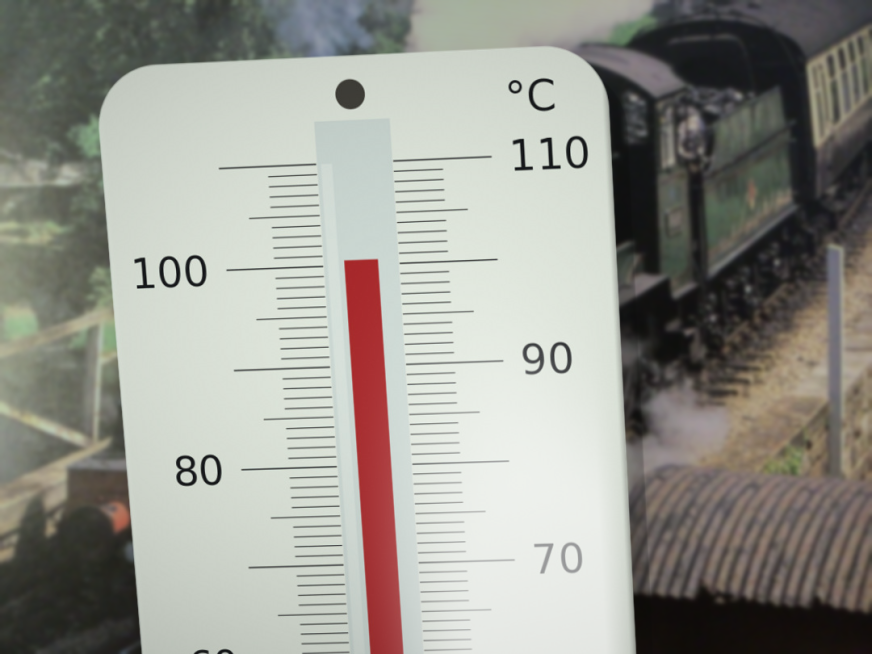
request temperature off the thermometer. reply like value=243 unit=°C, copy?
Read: value=100.5 unit=°C
